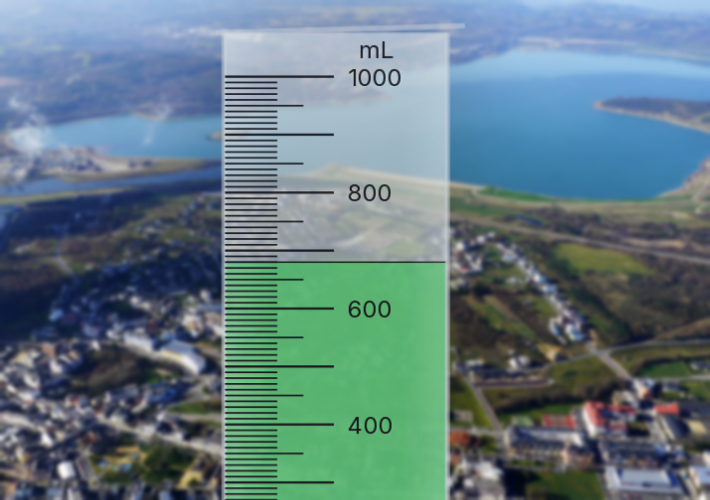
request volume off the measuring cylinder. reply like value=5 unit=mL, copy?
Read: value=680 unit=mL
